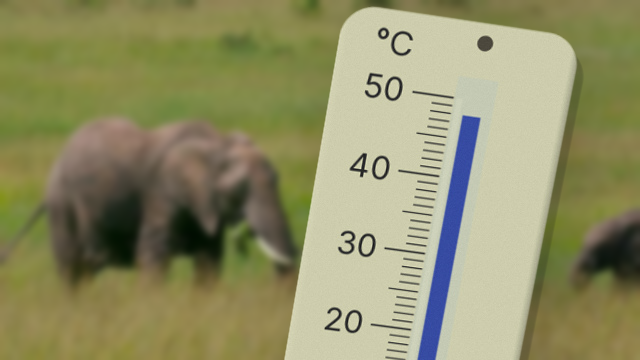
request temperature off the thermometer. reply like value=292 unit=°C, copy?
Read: value=48 unit=°C
